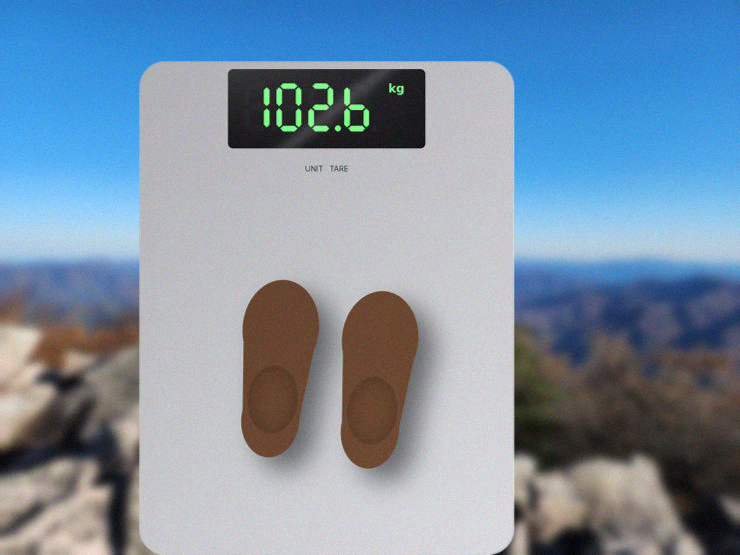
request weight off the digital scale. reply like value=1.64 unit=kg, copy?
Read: value=102.6 unit=kg
